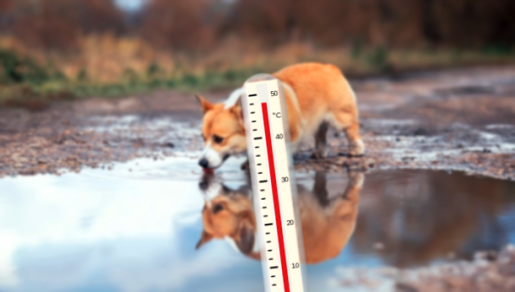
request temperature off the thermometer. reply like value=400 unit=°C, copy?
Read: value=48 unit=°C
